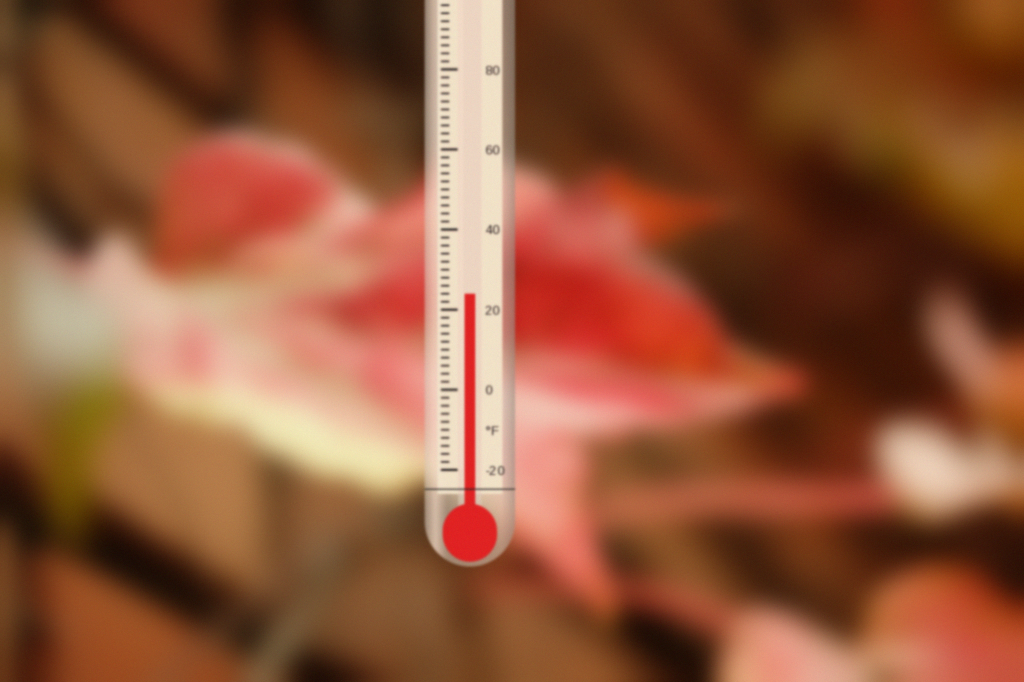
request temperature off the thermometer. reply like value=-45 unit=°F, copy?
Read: value=24 unit=°F
